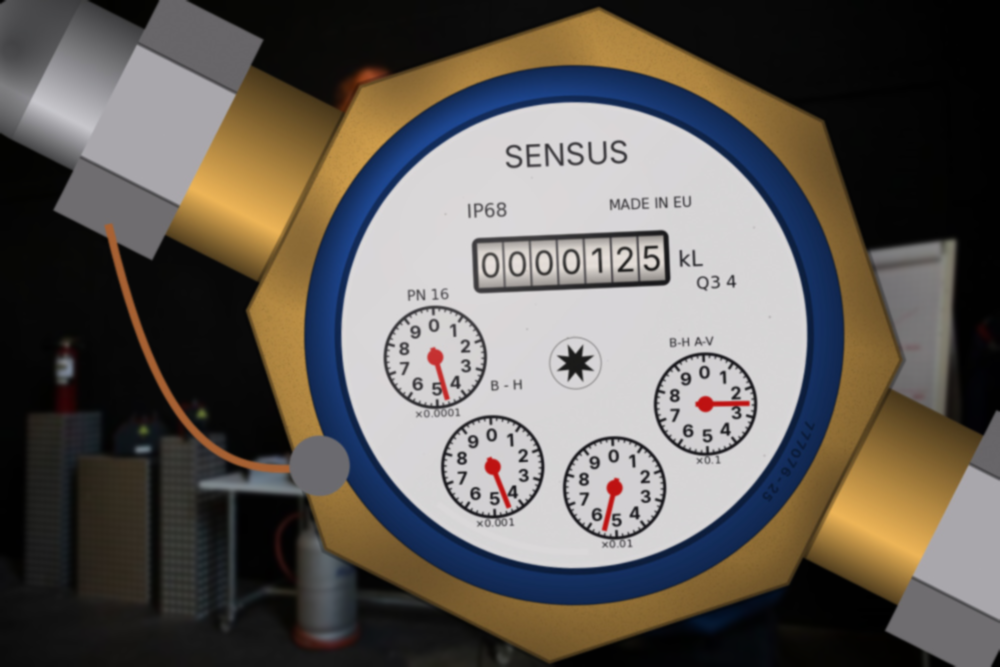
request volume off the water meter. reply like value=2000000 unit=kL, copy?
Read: value=125.2544 unit=kL
